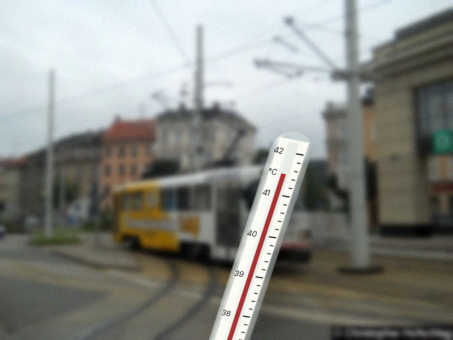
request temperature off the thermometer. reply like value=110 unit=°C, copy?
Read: value=41.5 unit=°C
